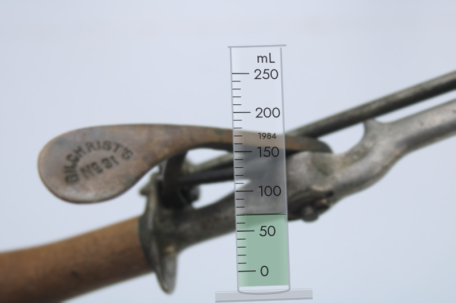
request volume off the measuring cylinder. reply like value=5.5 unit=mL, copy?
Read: value=70 unit=mL
